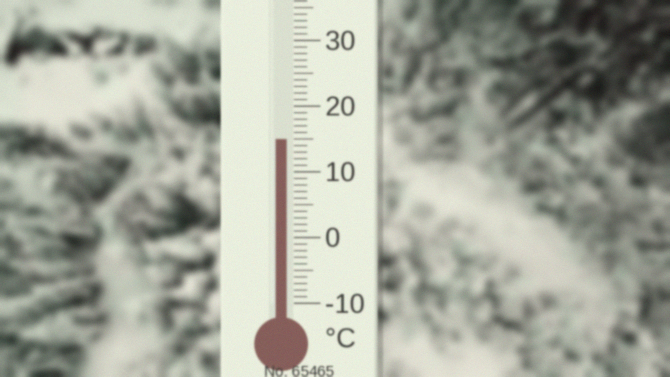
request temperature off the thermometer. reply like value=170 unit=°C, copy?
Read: value=15 unit=°C
